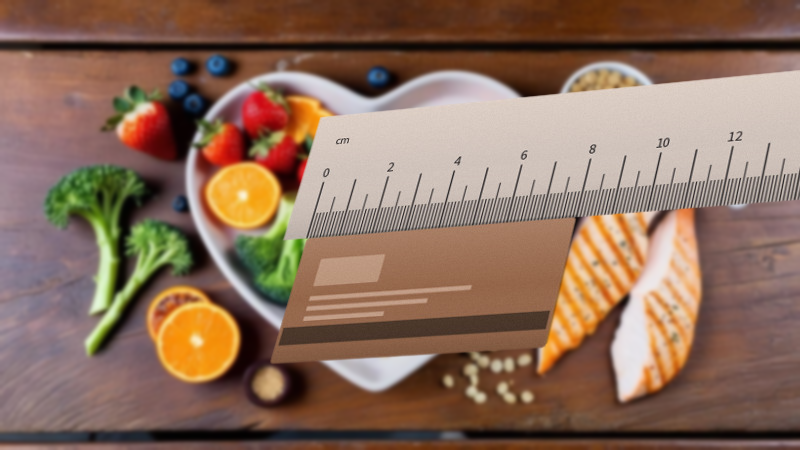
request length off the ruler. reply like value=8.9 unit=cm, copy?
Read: value=8 unit=cm
